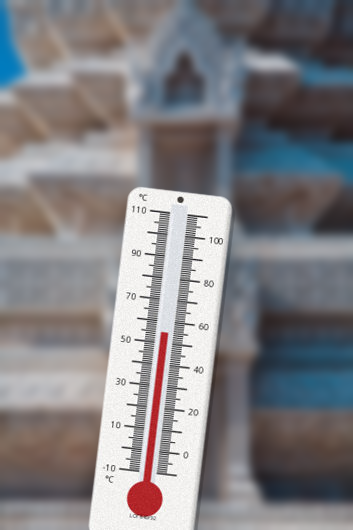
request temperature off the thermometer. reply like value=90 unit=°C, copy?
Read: value=55 unit=°C
